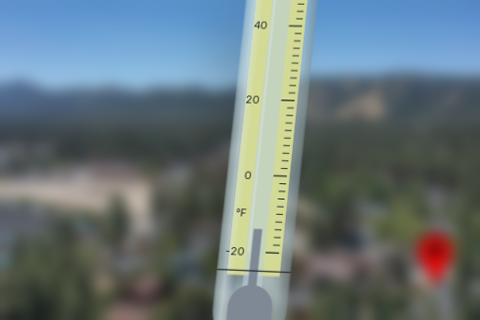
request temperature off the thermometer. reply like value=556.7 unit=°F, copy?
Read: value=-14 unit=°F
